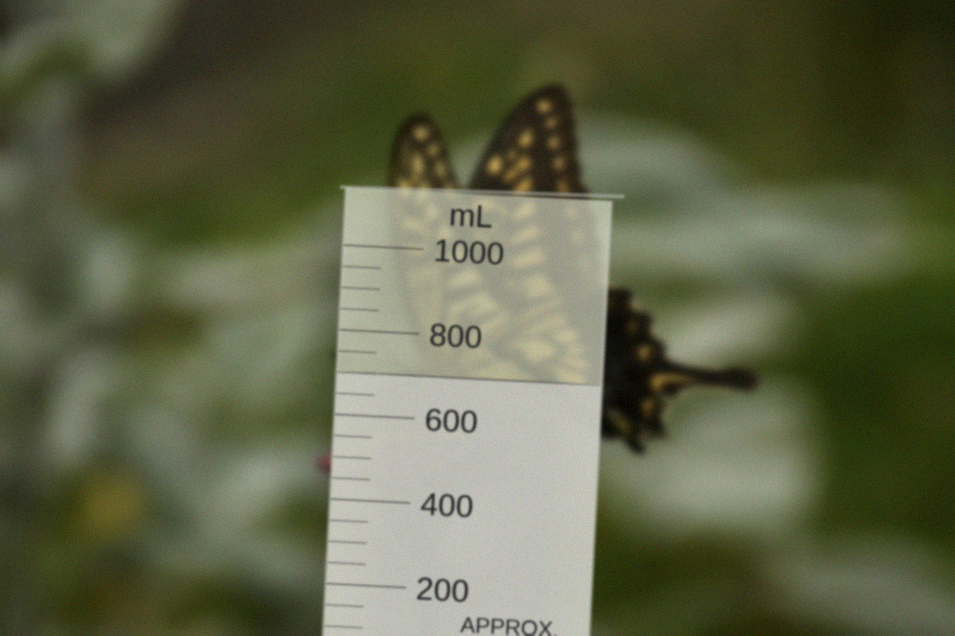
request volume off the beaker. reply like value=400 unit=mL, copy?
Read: value=700 unit=mL
